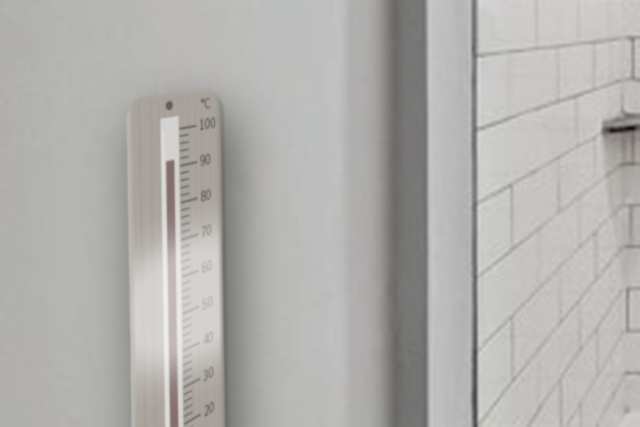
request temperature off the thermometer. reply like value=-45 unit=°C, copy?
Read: value=92 unit=°C
